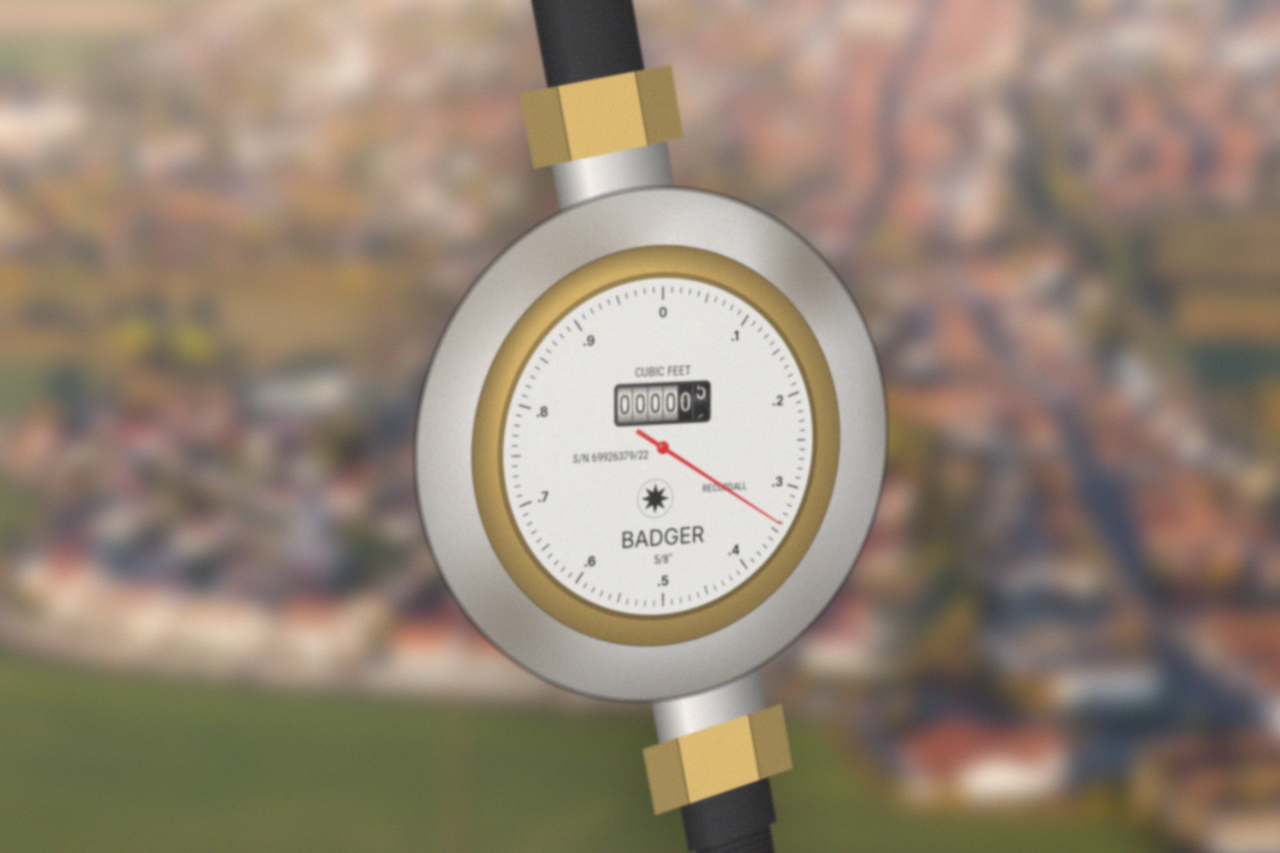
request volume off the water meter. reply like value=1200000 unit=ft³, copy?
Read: value=5.34 unit=ft³
